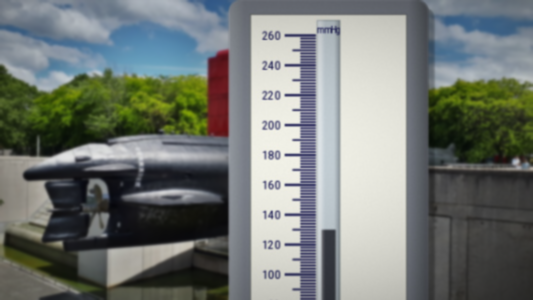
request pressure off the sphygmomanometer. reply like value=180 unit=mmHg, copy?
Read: value=130 unit=mmHg
